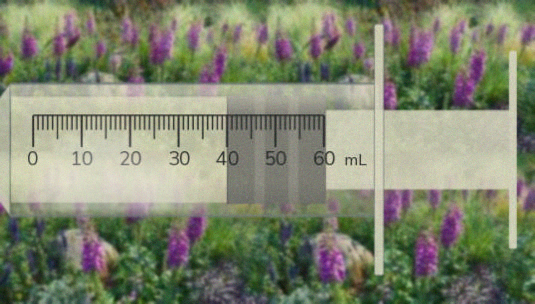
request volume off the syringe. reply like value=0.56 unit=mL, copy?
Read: value=40 unit=mL
